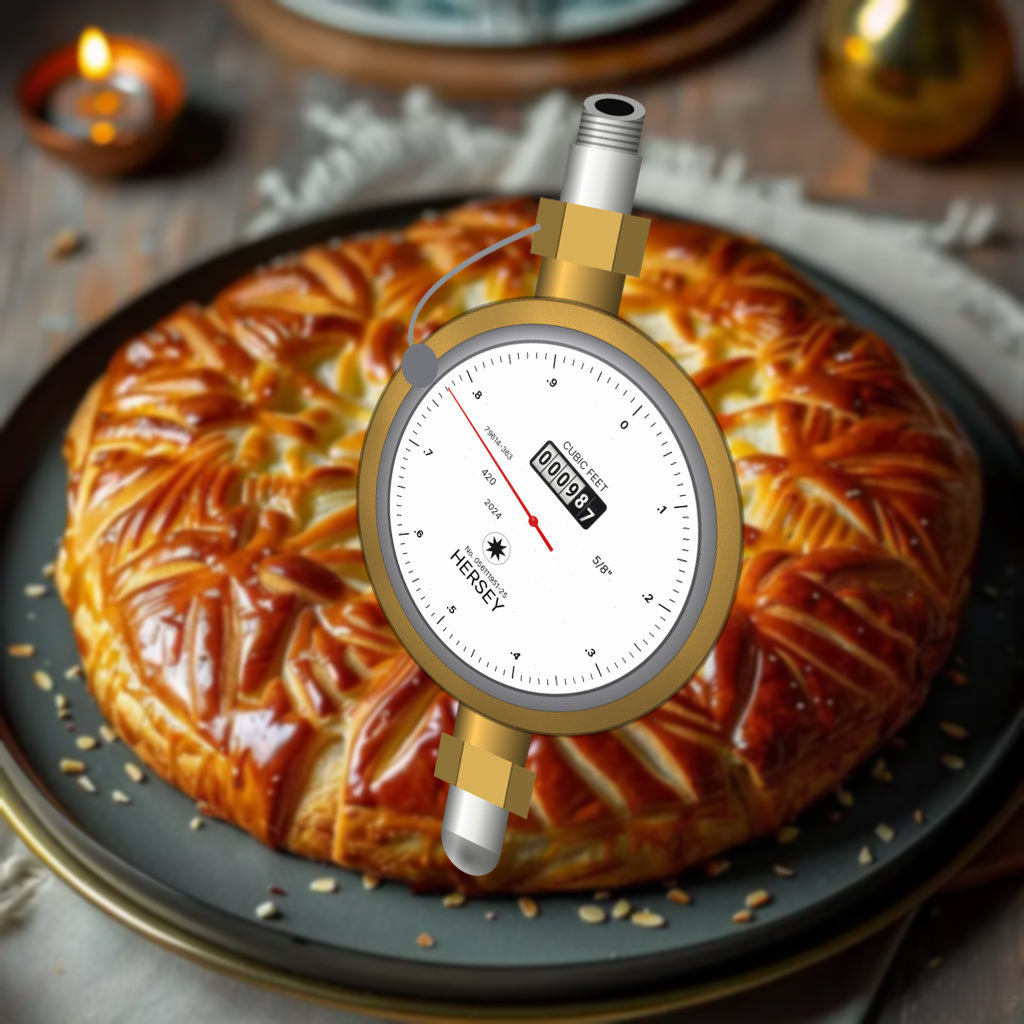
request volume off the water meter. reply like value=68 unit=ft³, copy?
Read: value=986.77 unit=ft³
